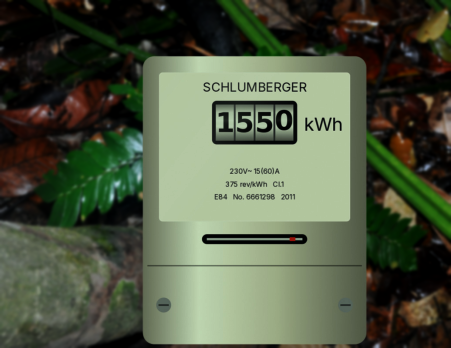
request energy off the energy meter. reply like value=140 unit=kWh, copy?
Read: value=1550 unit=kWh
